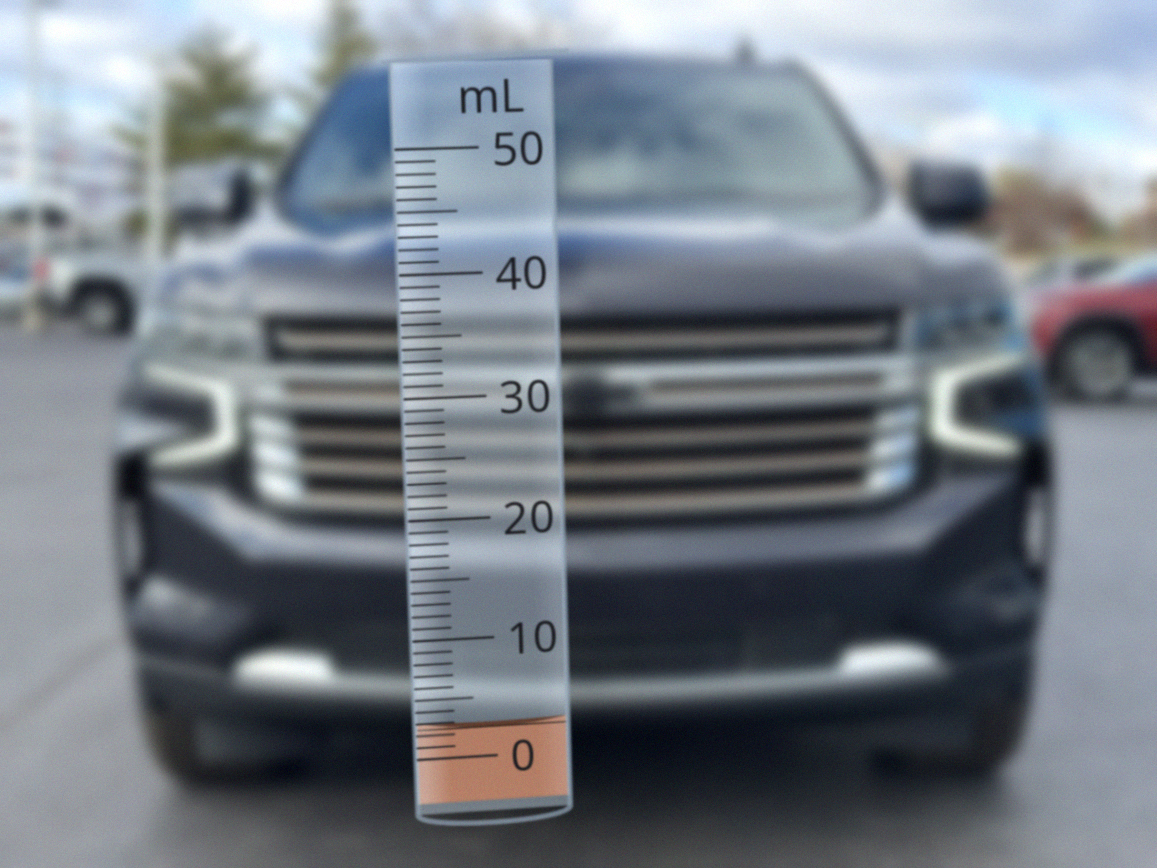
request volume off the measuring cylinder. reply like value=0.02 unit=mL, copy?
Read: value=2.5 unit=mL
